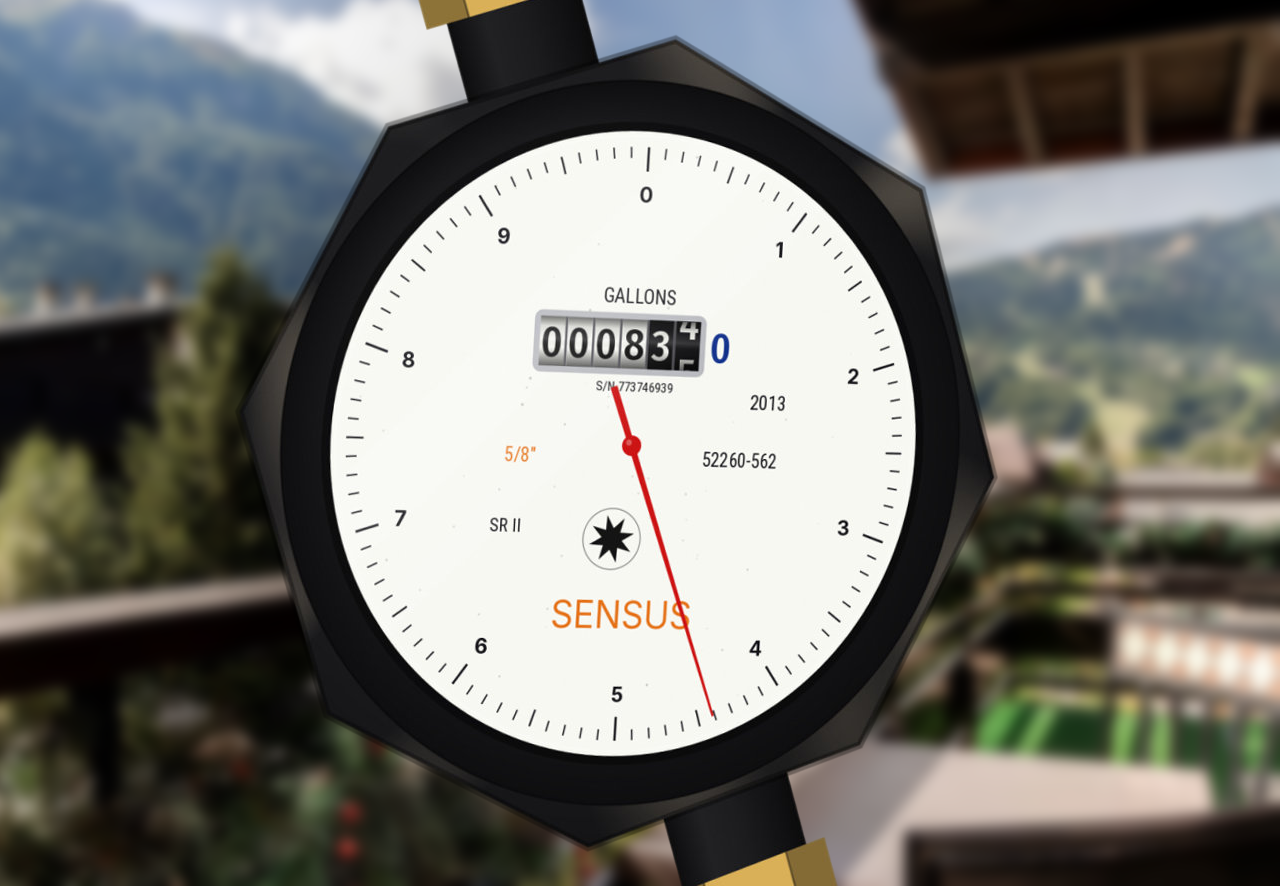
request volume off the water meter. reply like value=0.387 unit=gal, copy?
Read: value=8344.4 unit=gal
